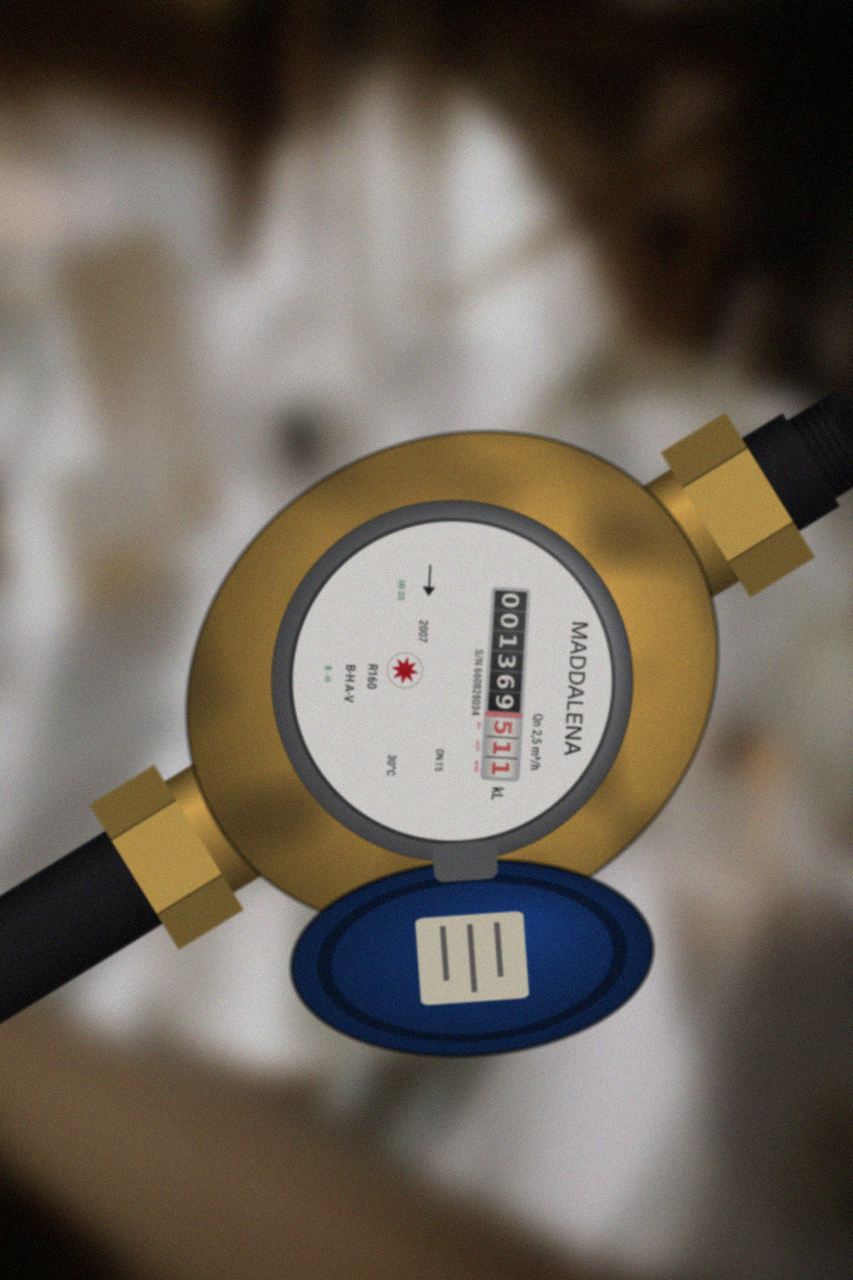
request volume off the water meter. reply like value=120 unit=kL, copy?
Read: value=1369.511 unit=kL
